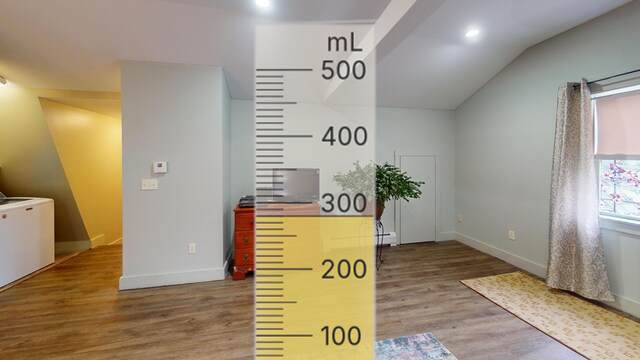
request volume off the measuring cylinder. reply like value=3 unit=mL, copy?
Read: value=280 unit=mL
